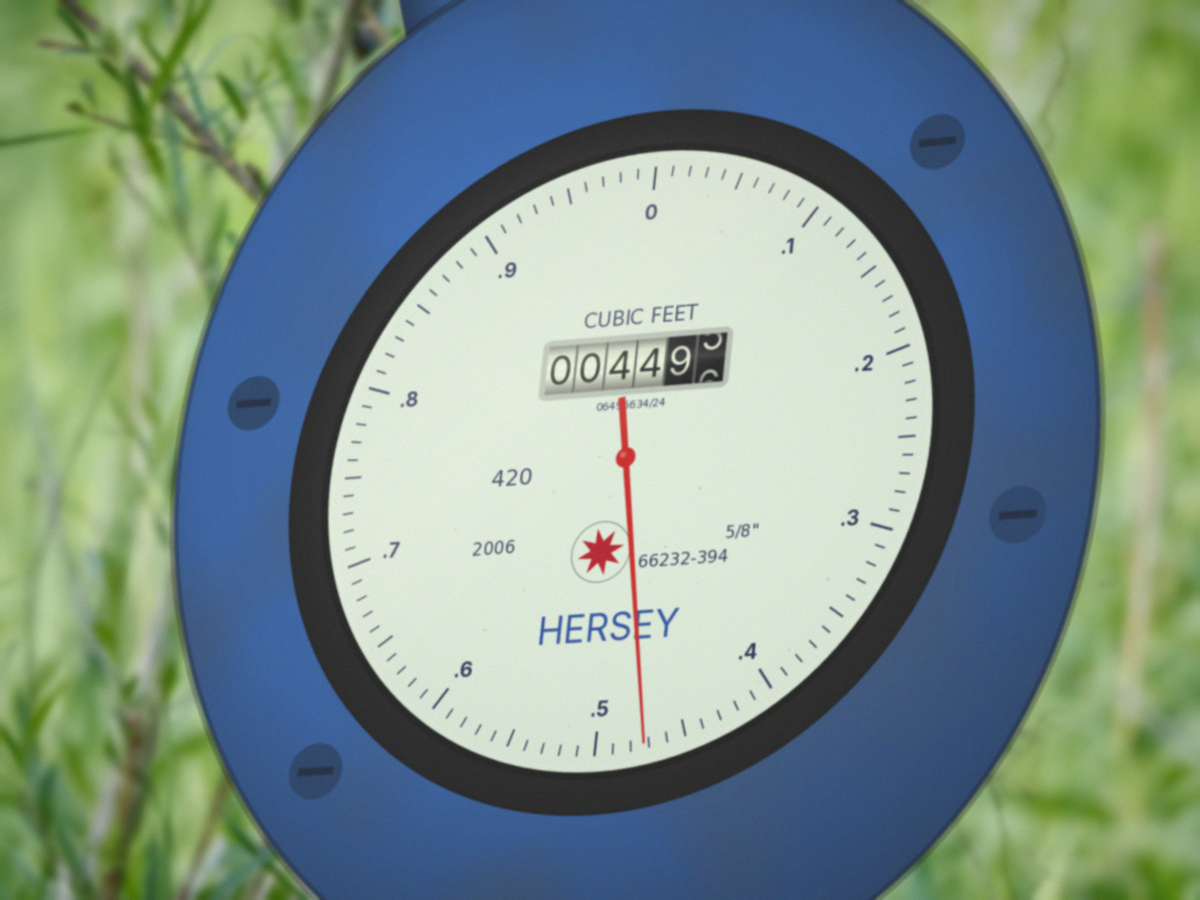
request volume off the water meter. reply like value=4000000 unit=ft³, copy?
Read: value=4495.47 unit=ft³
